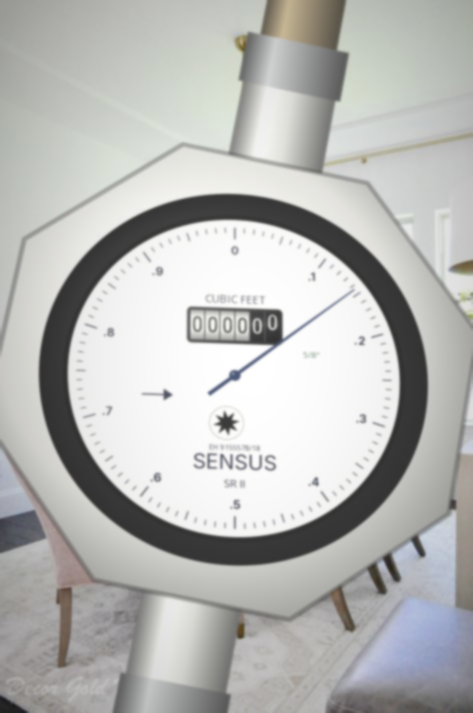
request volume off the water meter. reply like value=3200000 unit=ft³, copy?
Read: value=0.14 unit=ft³
